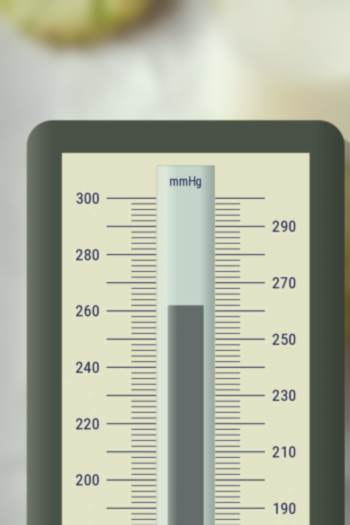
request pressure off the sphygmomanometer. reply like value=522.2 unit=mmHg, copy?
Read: value=262 unit=mmHg
